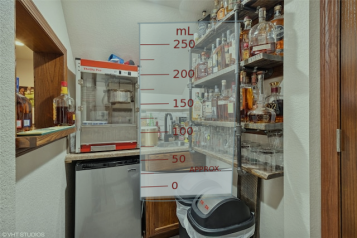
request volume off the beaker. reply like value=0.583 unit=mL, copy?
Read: value=25 unit=mL
